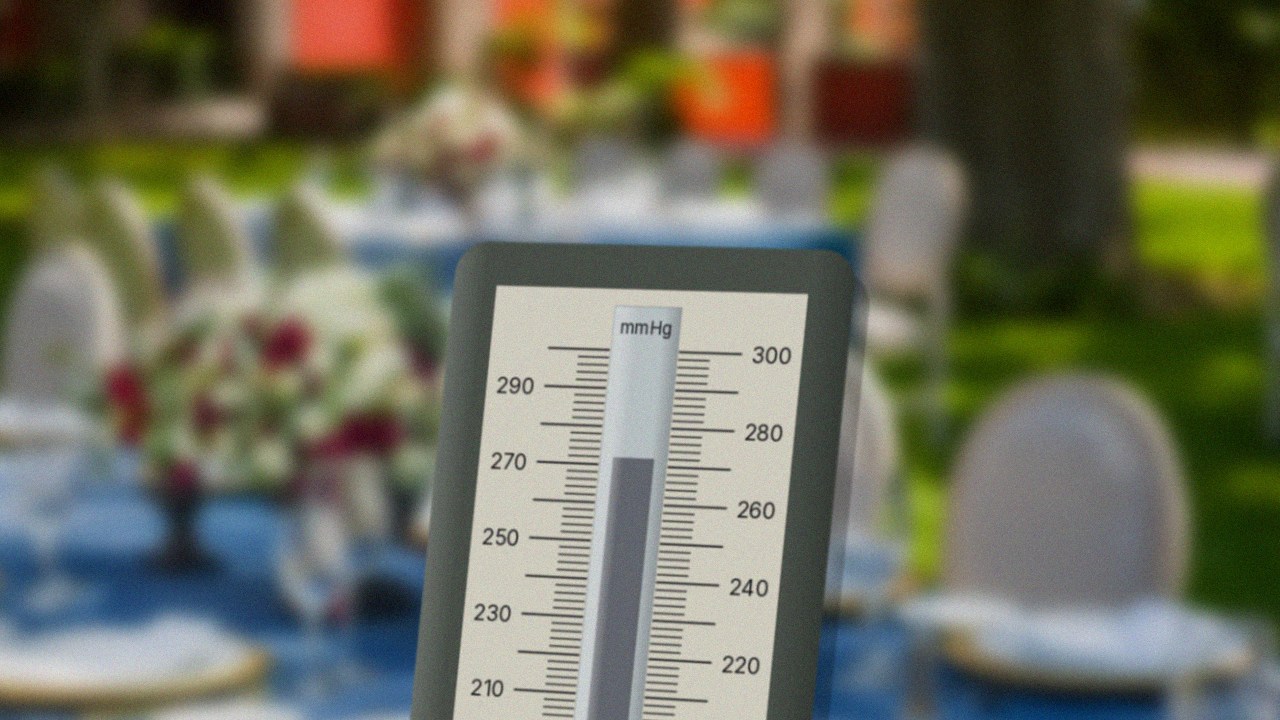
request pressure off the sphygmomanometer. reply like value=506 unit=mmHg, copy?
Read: value=272 unit=mmHg
